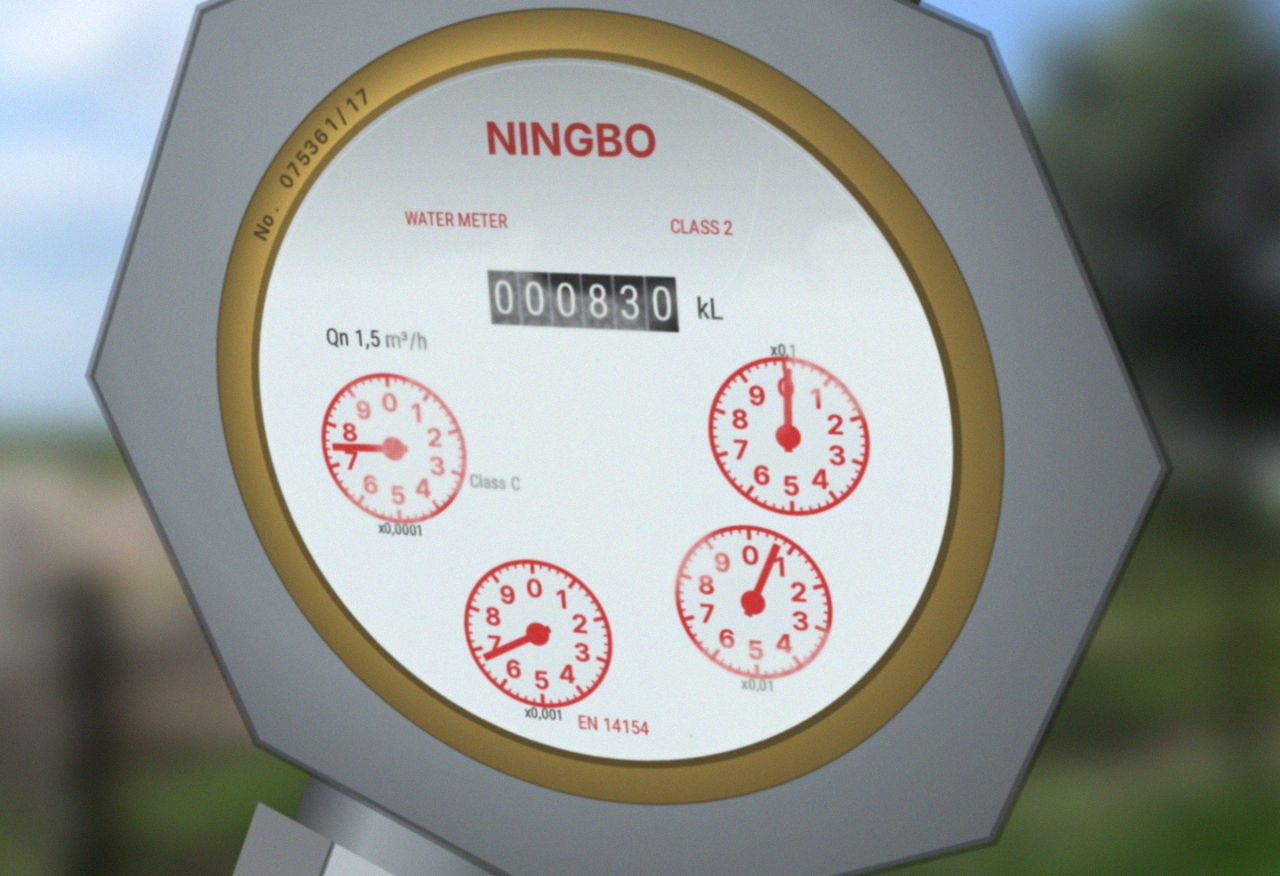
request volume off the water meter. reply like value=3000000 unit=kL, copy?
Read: value=830.0067 unit=kL
